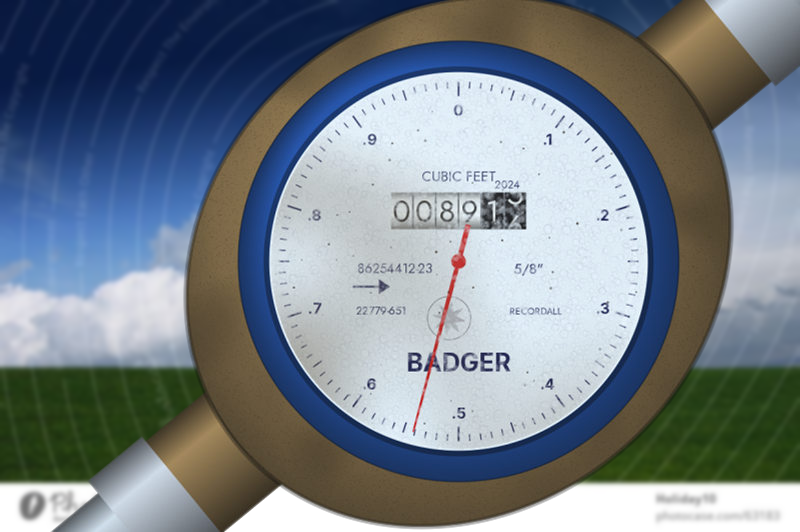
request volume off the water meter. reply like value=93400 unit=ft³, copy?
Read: value=8915.54 unit=ft³
